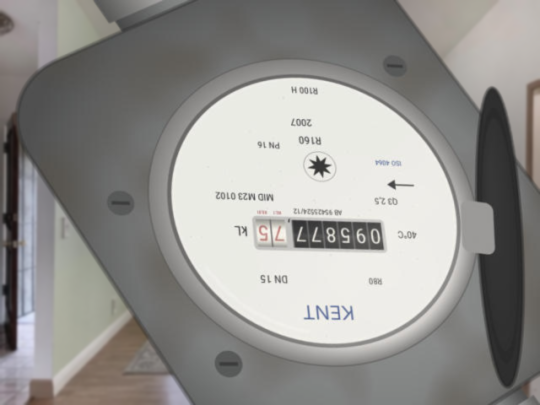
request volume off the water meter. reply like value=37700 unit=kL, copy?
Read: value=95877.75 unit=kL
